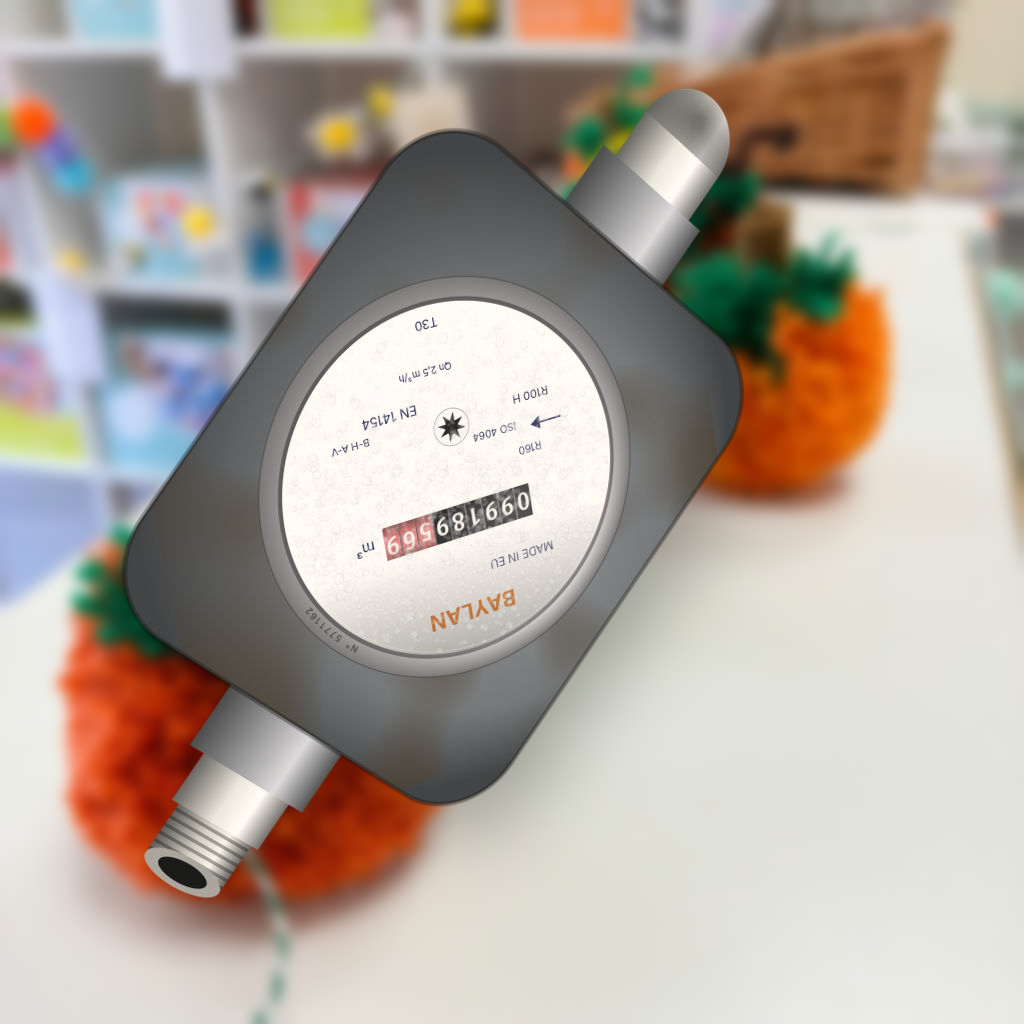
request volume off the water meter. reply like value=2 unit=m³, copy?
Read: value=99189.569 unit=m³
